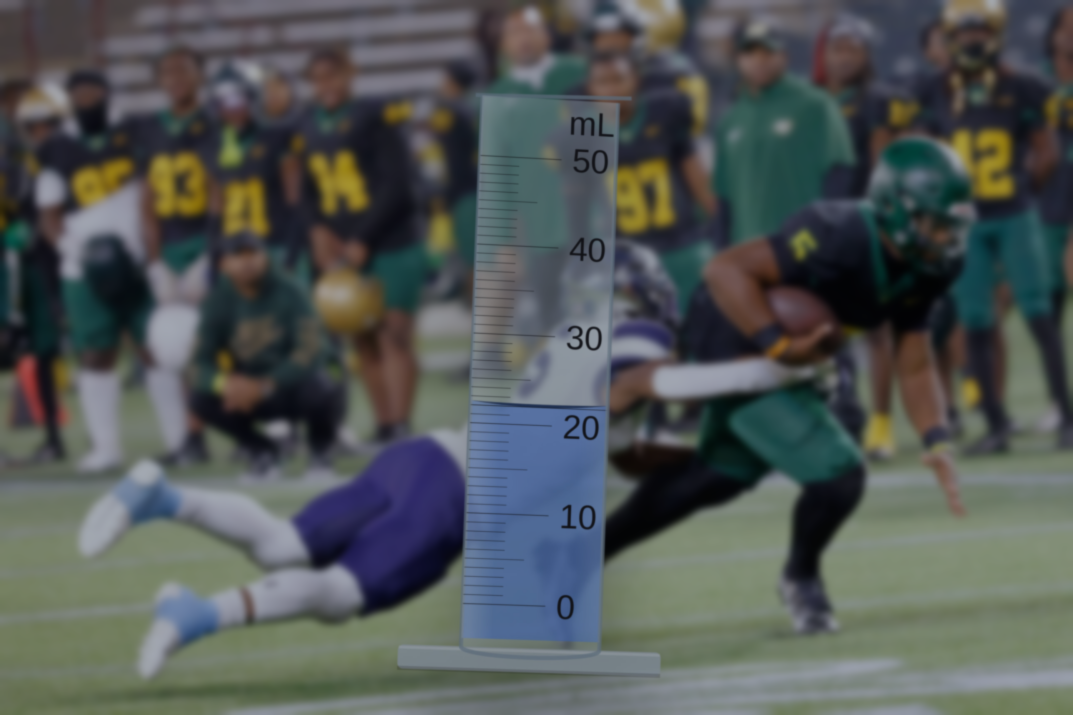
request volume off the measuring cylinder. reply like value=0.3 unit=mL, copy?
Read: value=22 unit=mL
